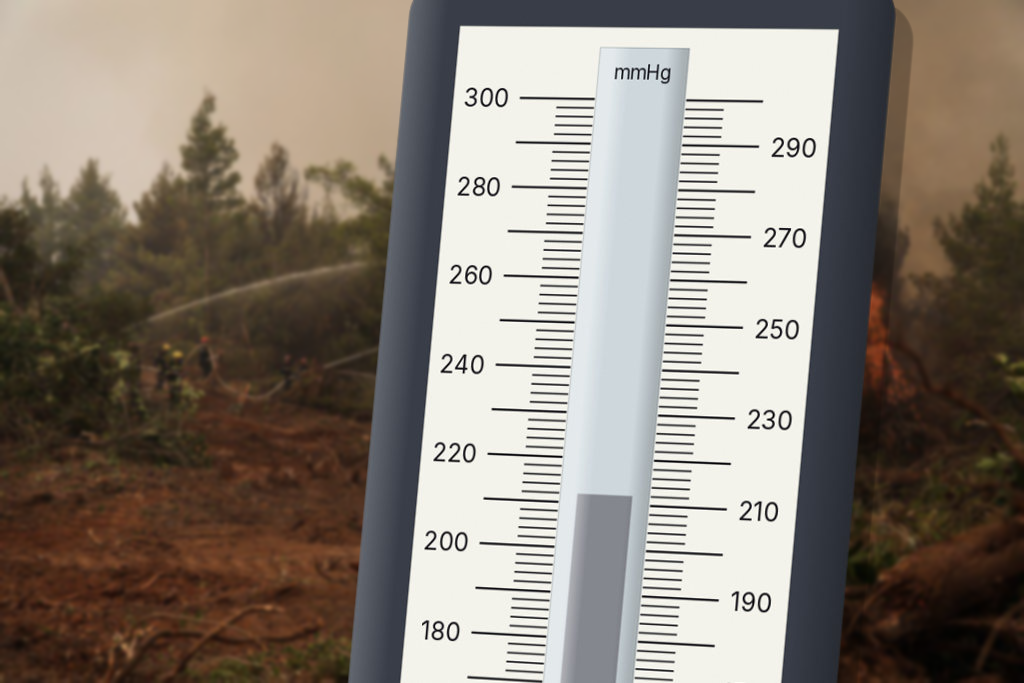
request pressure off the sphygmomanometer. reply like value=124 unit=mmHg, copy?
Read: value=212 unit=mmHg
